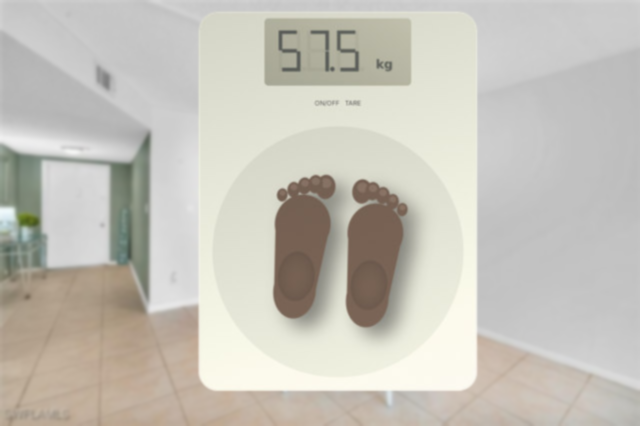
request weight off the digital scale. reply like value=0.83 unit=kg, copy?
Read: value=57.5 unit=kg
